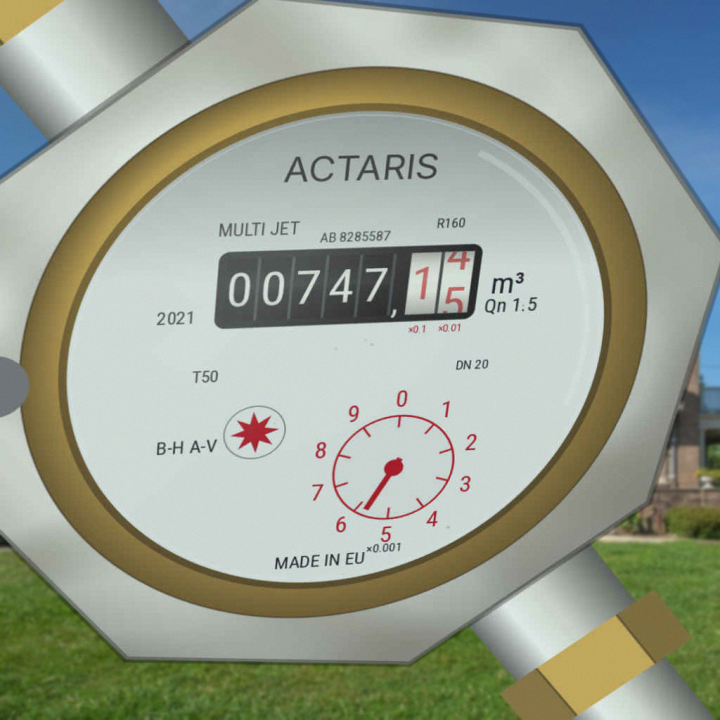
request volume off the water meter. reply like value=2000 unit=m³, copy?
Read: value=747.145 unit=m³
